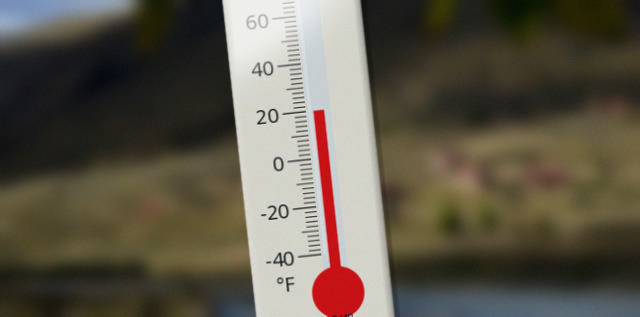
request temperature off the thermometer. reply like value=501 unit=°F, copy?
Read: value=20 unit=°F
